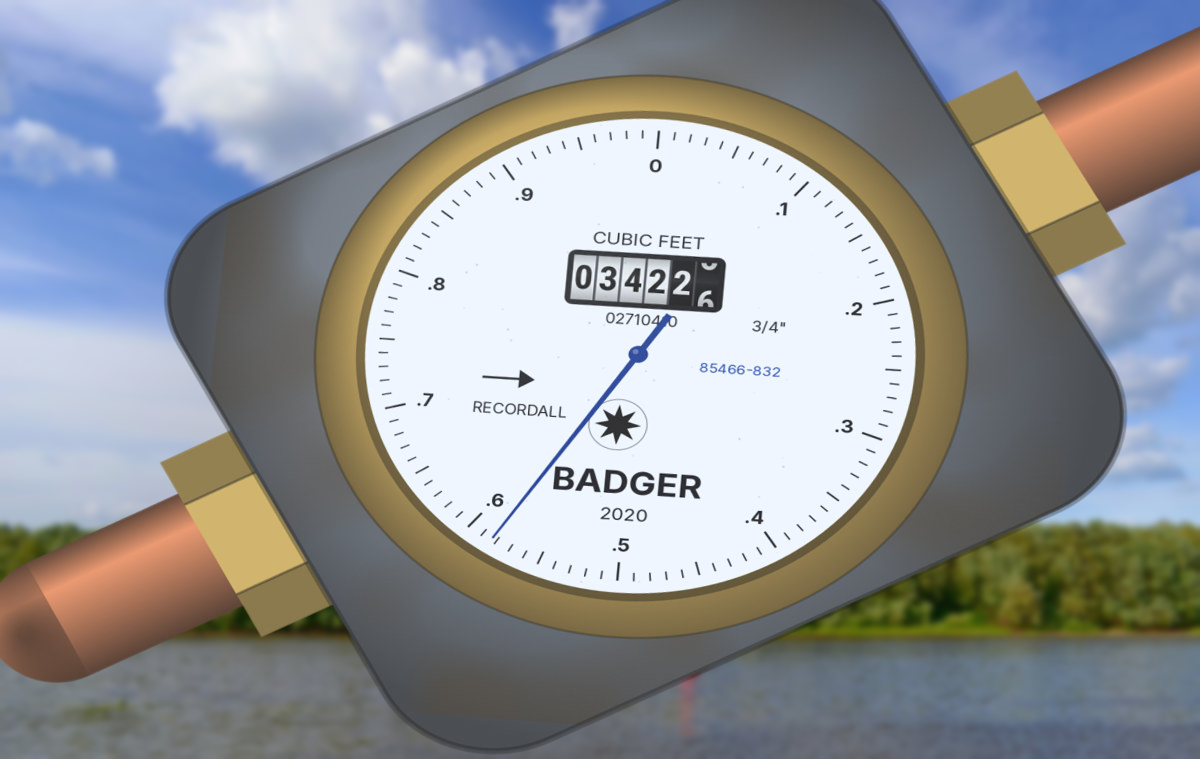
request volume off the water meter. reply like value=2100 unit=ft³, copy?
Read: value=34225.58 unit=ft³
